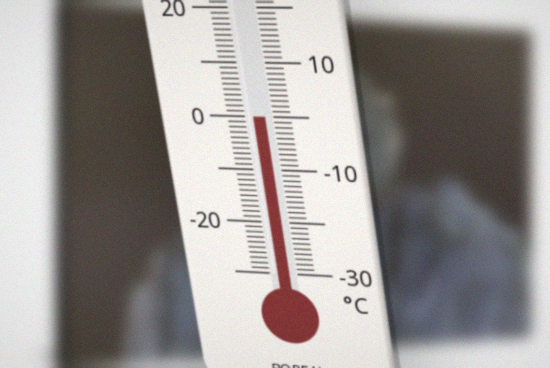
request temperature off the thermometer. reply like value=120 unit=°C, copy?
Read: value=0 unit=°C
